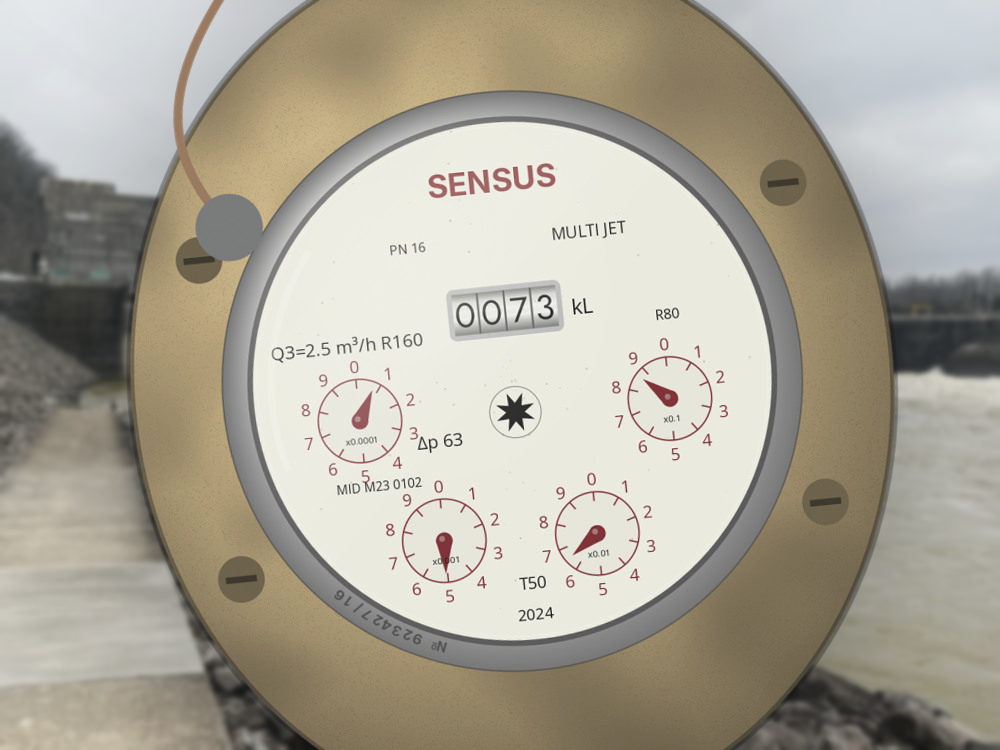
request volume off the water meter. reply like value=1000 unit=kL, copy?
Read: value=73.8650 unit=kL
